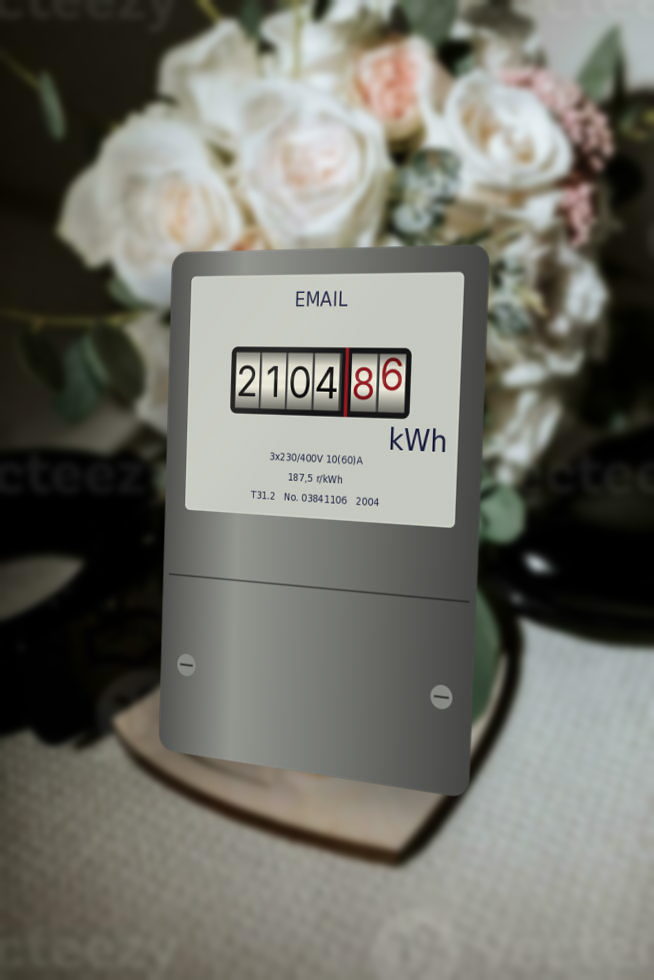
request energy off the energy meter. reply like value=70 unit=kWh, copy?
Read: value=2104.86 unit=kWh
